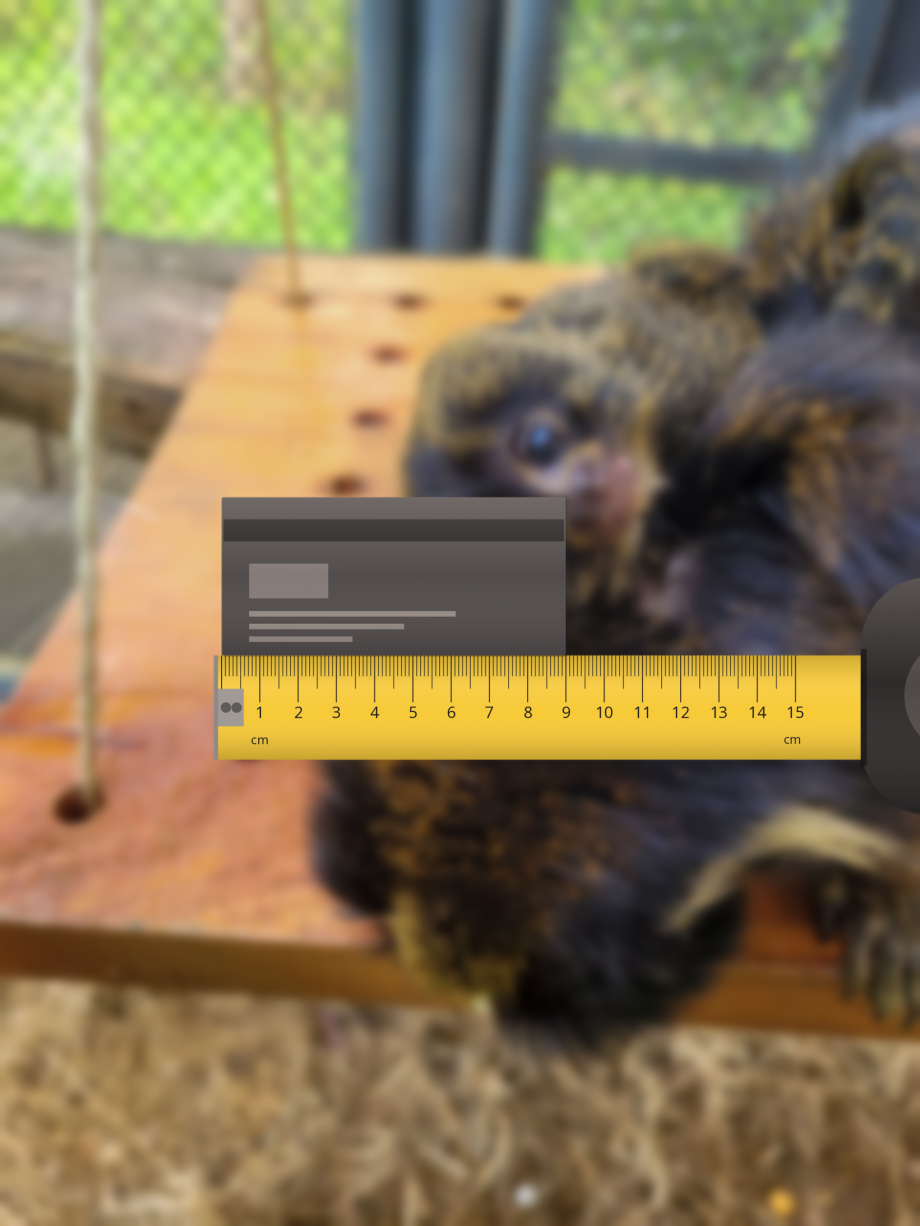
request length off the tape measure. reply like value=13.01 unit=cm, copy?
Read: value=9 unit=cm
